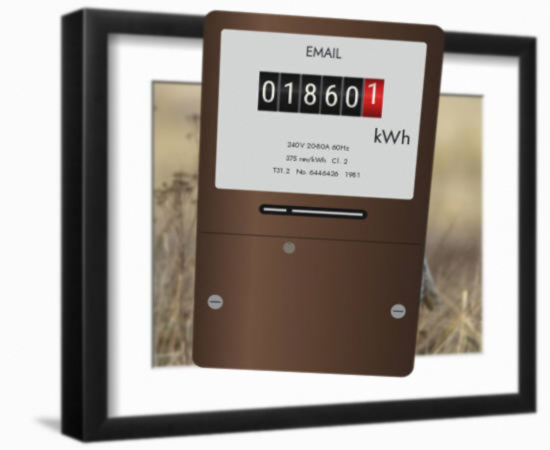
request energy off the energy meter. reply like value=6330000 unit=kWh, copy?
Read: value=1860.1 unit=kWh
